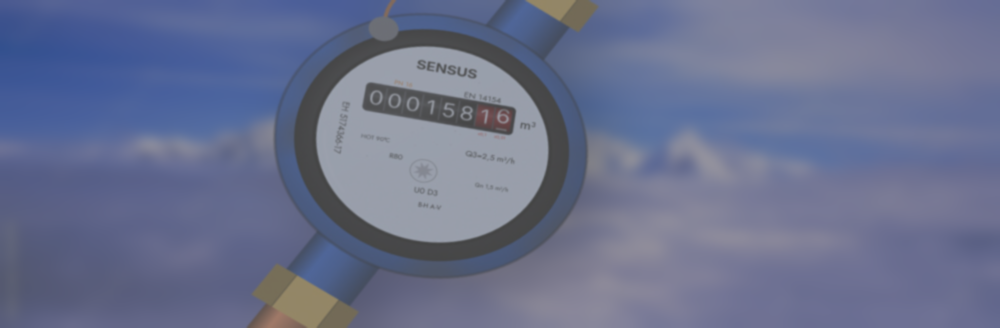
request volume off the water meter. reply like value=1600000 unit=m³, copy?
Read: value=158.16 unit=m³
